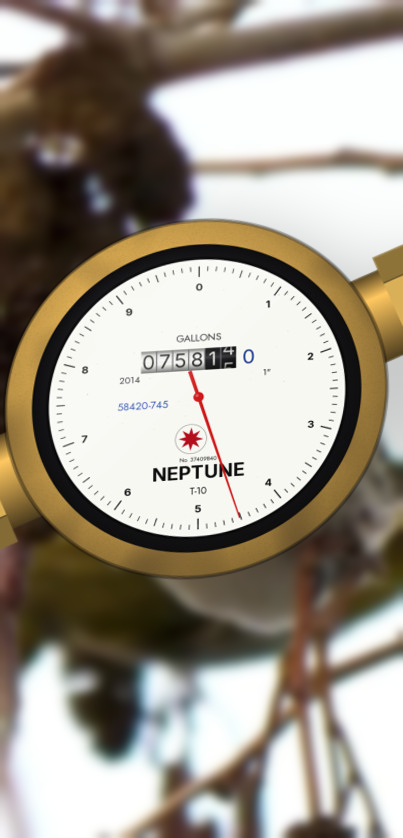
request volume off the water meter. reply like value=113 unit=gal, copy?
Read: value=758144.5 unit=gal
